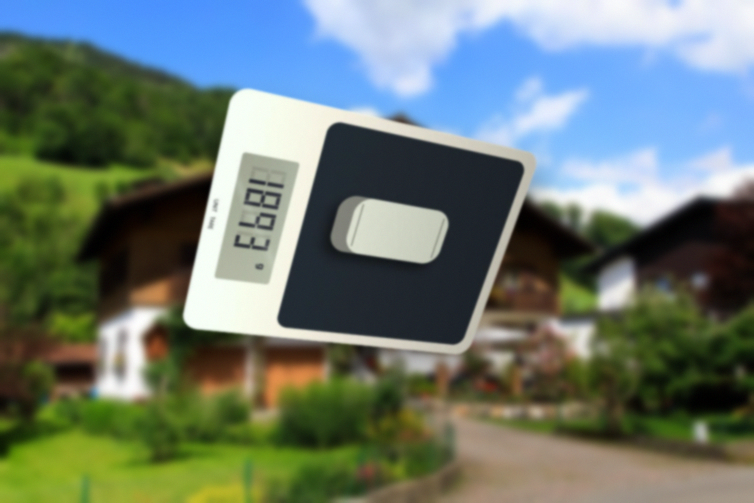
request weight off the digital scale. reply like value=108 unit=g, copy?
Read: value=1893 unit=g
